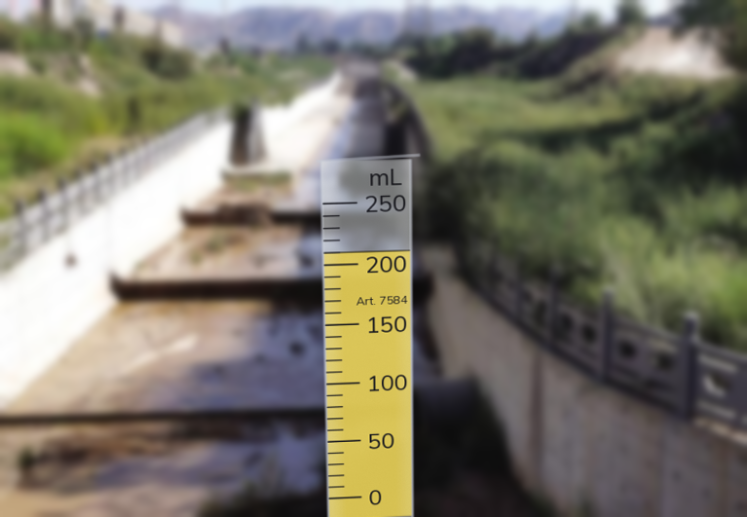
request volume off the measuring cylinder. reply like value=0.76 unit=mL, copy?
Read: value=210 unit=mL
